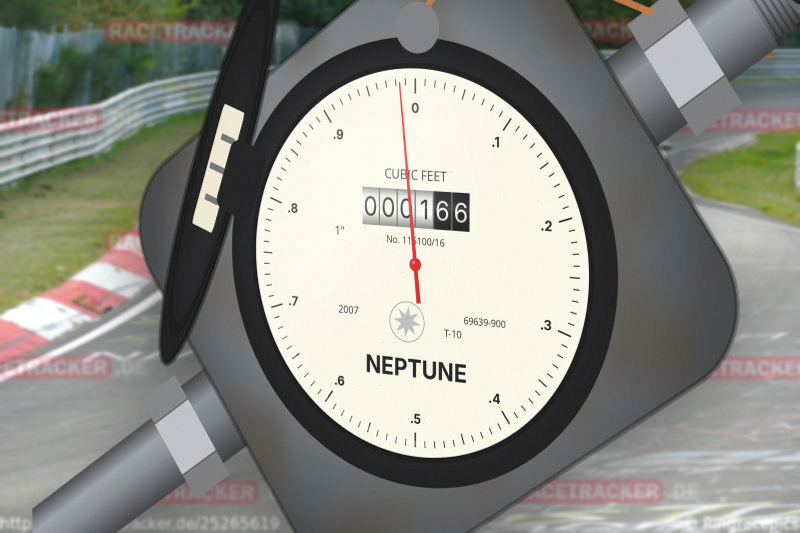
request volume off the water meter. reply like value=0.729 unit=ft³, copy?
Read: value=165.98 unit=ft³
